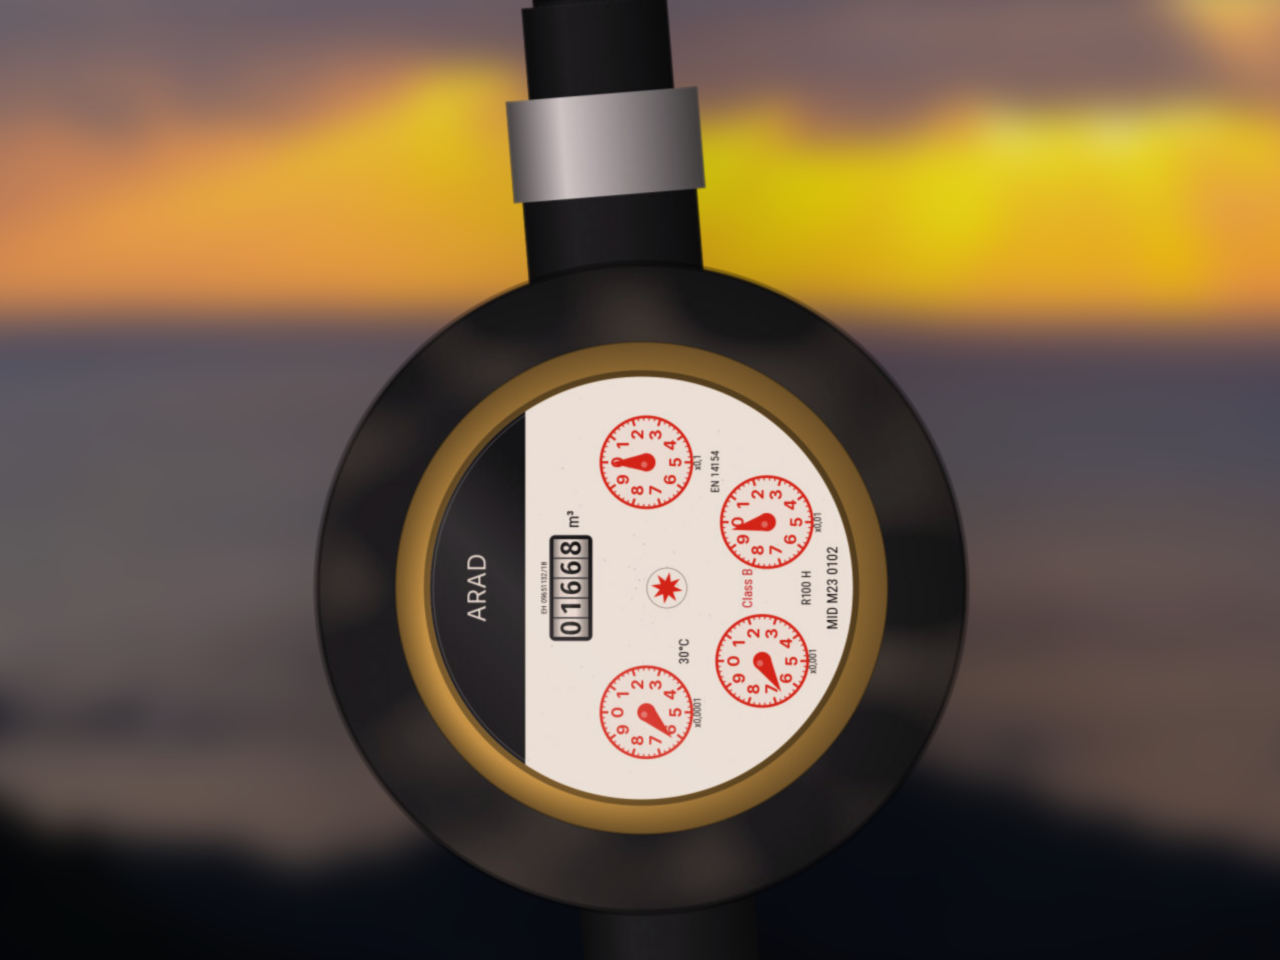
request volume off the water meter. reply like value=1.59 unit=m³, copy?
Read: value=1667.9966 unit=m³
